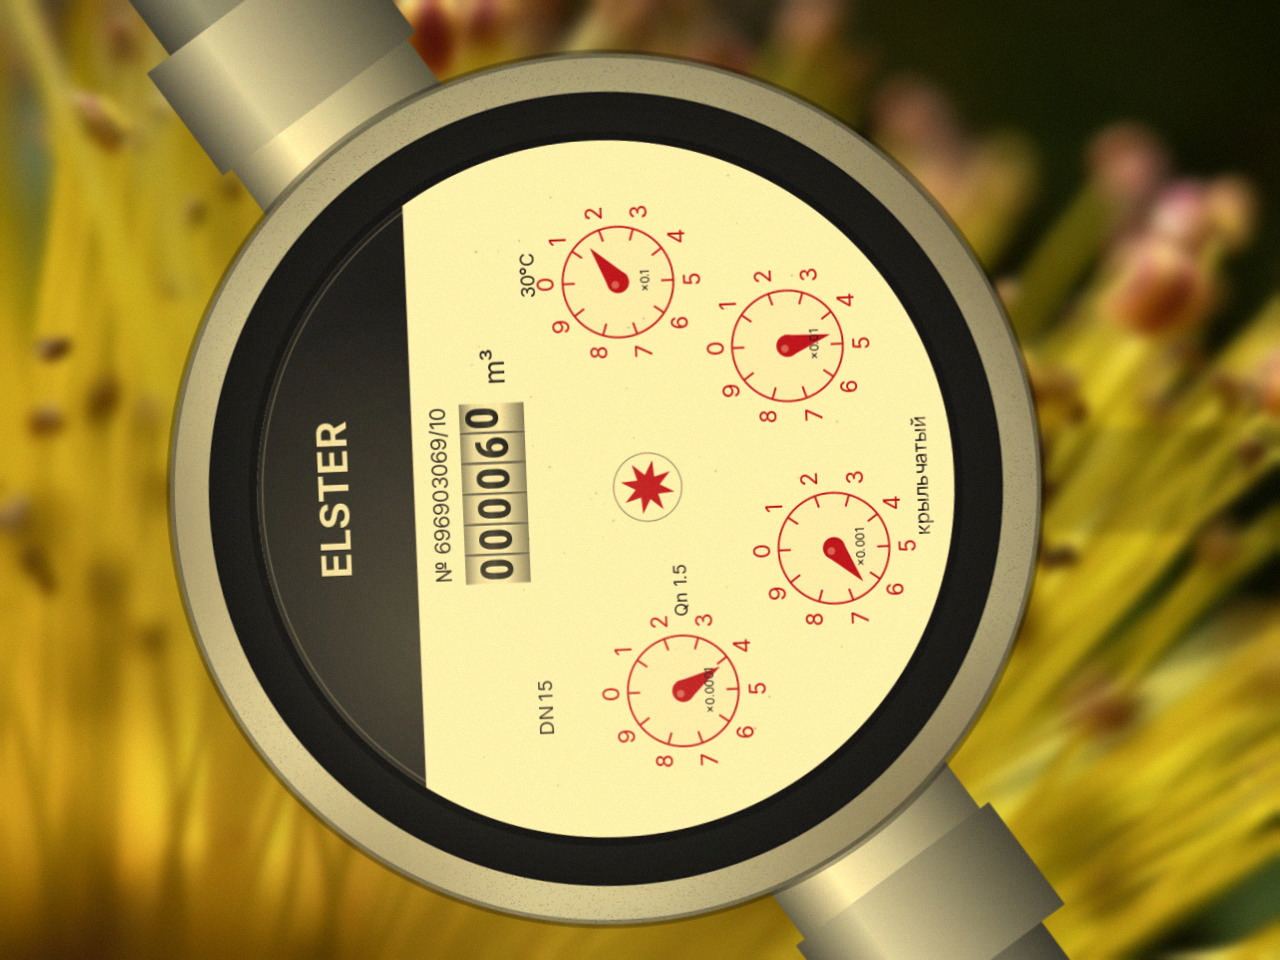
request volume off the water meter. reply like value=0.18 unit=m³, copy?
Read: value=60.1464 unit=m³
